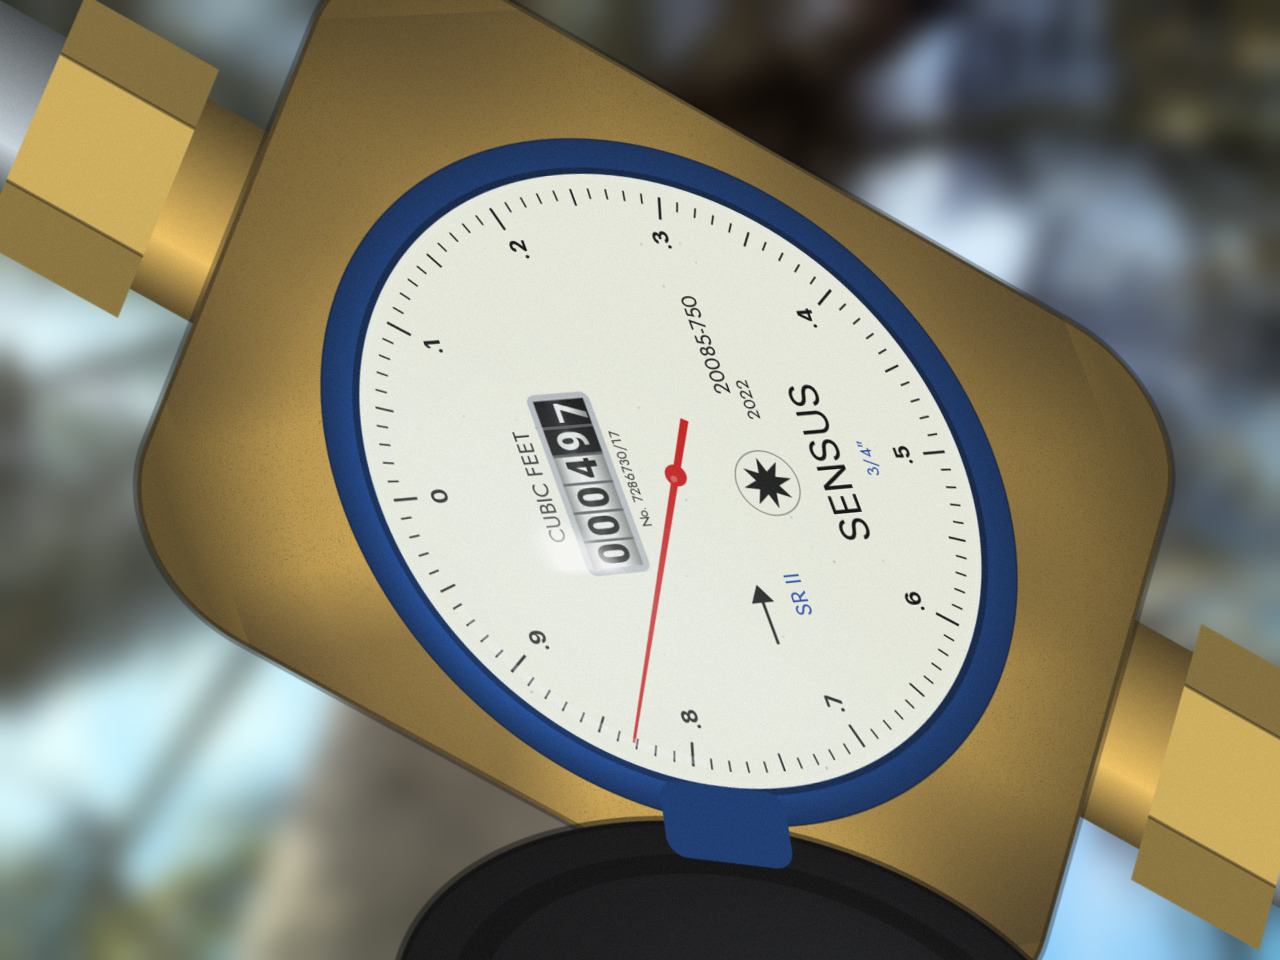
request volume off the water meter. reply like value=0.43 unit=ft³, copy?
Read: value=496.83 unit=ft³
